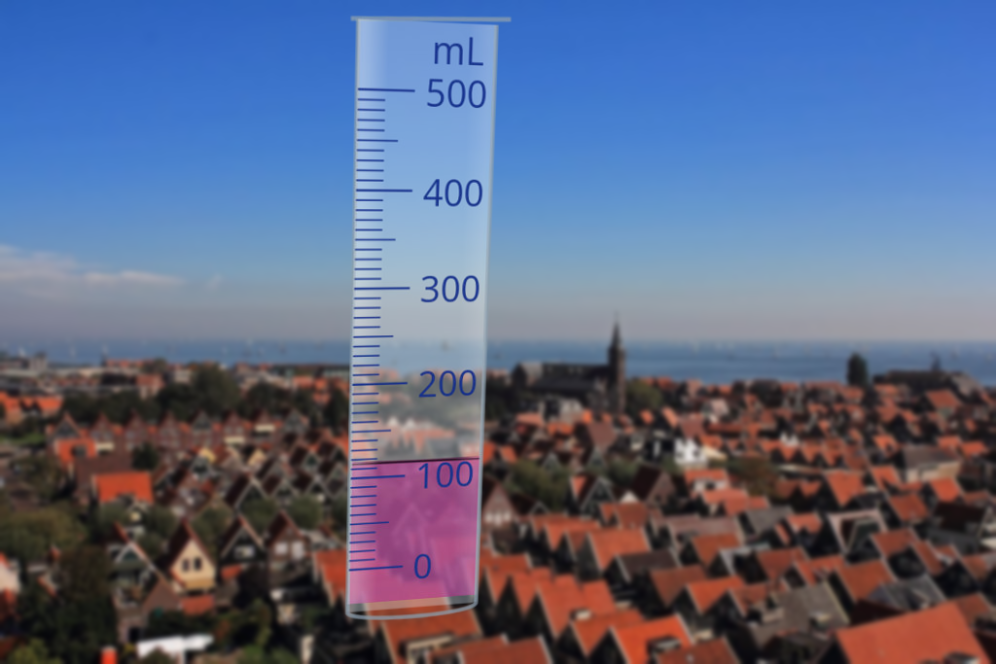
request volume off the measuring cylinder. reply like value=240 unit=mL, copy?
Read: value=115 unit=mL
